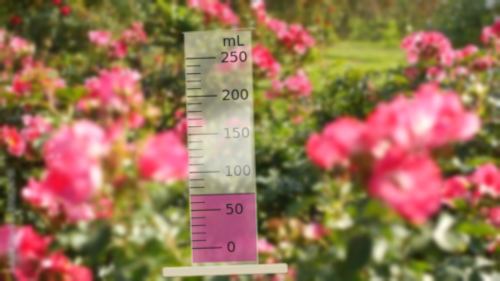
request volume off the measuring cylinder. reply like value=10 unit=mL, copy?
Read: value=70 unit=mL
